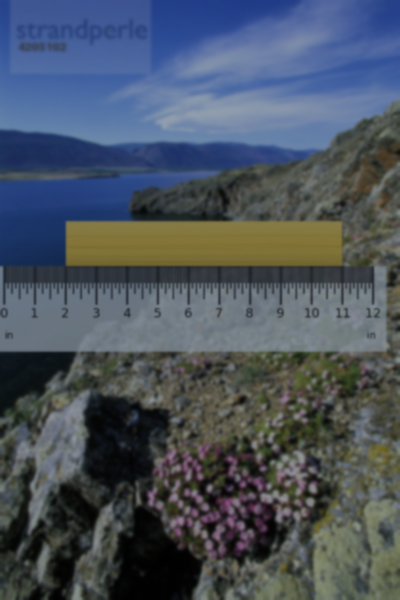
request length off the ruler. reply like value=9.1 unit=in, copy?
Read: value=9 unit=in
